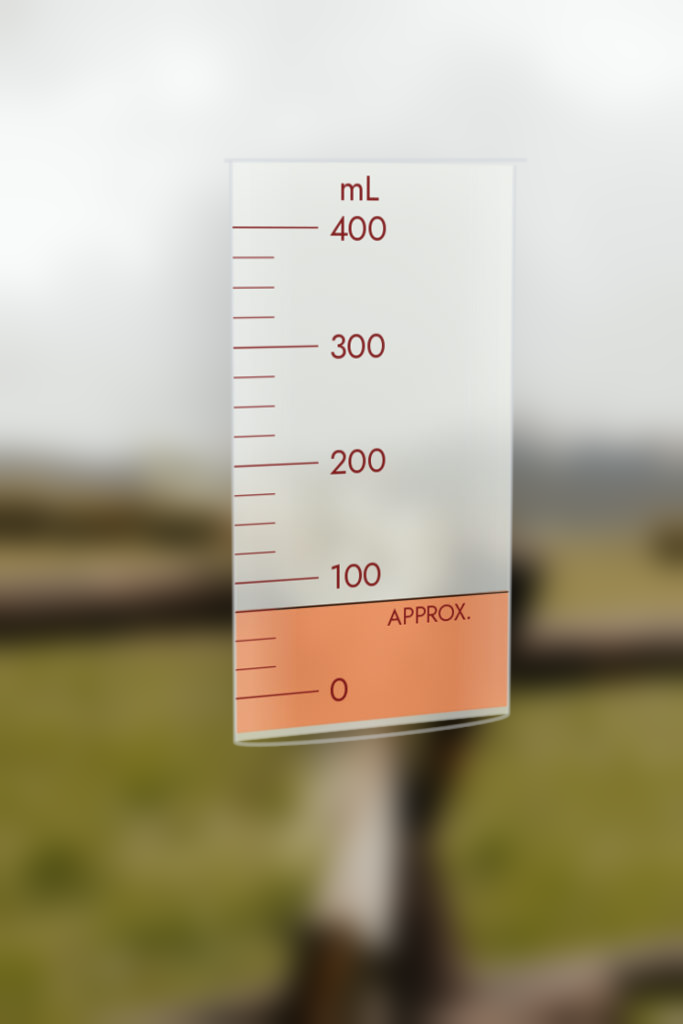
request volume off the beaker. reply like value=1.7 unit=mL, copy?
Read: value=75 unit=mL
